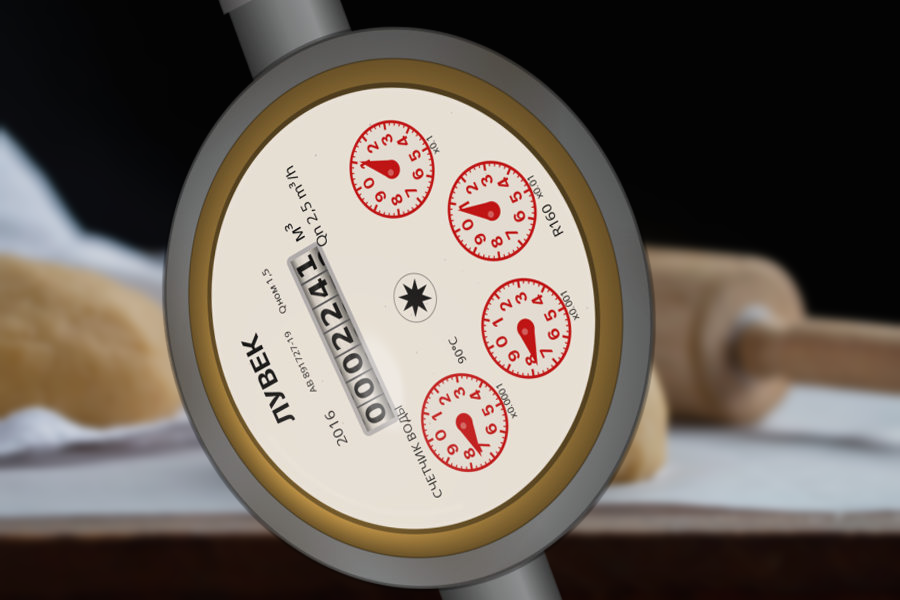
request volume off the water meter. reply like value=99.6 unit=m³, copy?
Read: value=2241.1077 unit=m³
